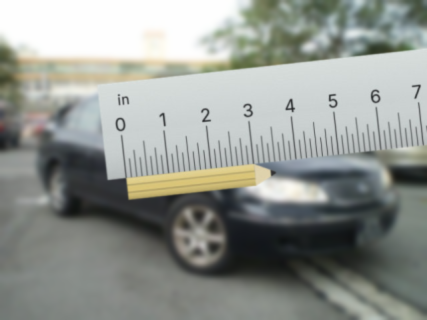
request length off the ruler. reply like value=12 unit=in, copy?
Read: value=3.5 unit=in
